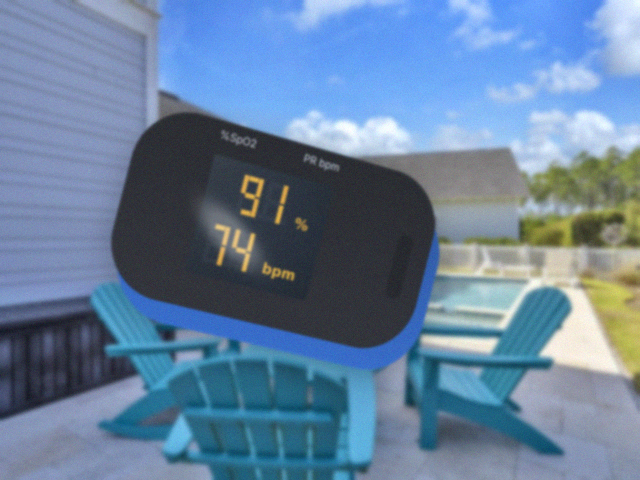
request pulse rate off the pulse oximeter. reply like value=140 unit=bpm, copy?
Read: value=74 unit=bpm
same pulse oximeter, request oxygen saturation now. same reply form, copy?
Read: value=91 unit=%
